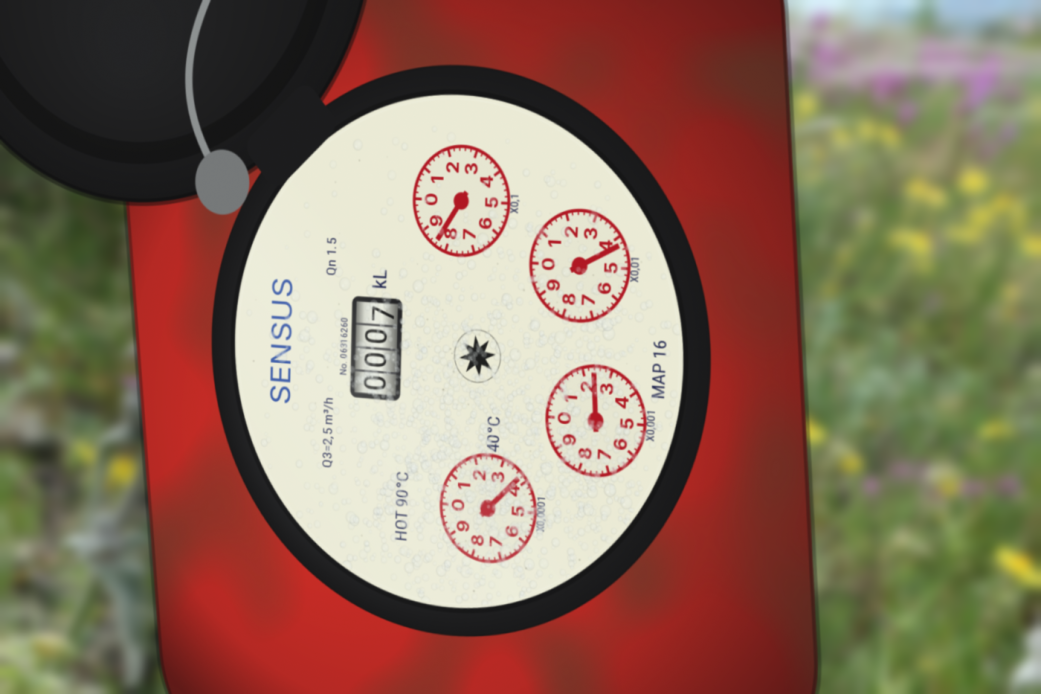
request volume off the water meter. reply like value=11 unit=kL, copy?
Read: value=6.8423 unit=kL
